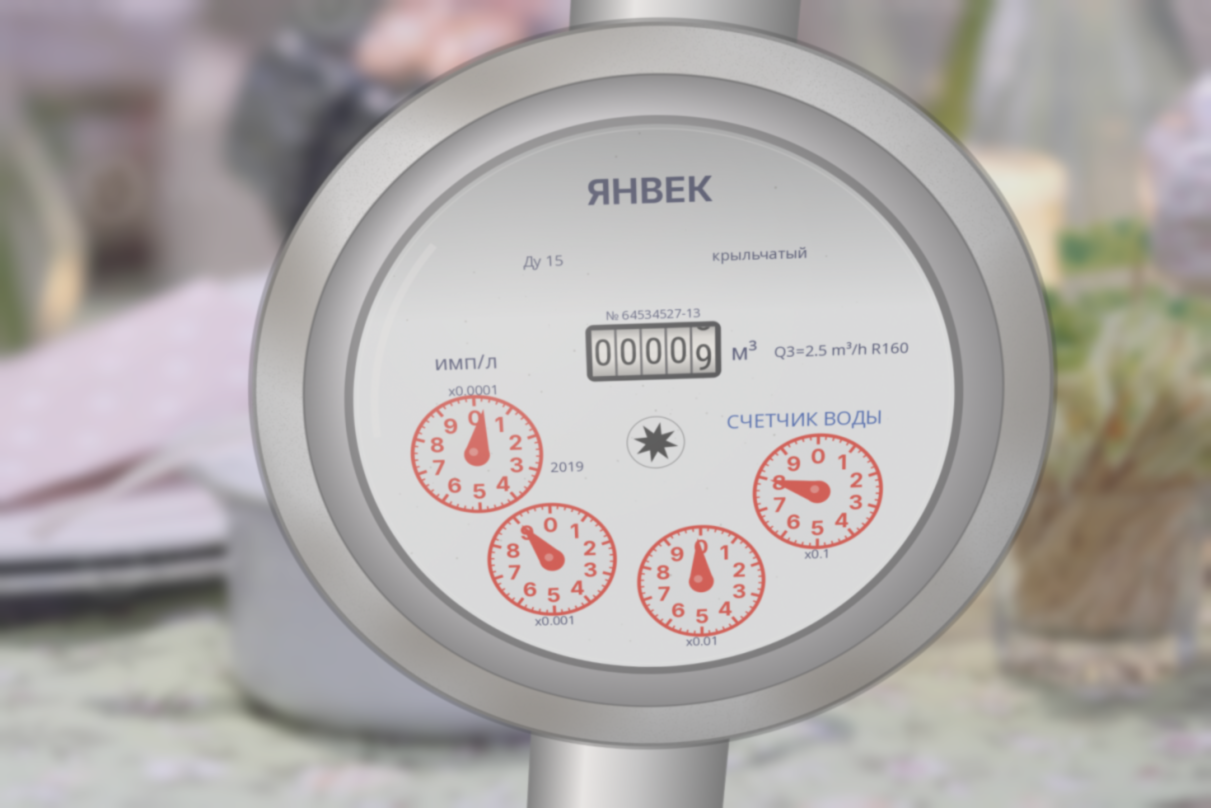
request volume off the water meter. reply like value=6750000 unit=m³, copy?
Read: value=8.7990 unit=m³
